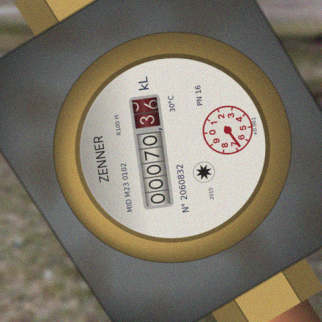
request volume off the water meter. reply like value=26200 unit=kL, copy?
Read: value=70.356 unit=kL
